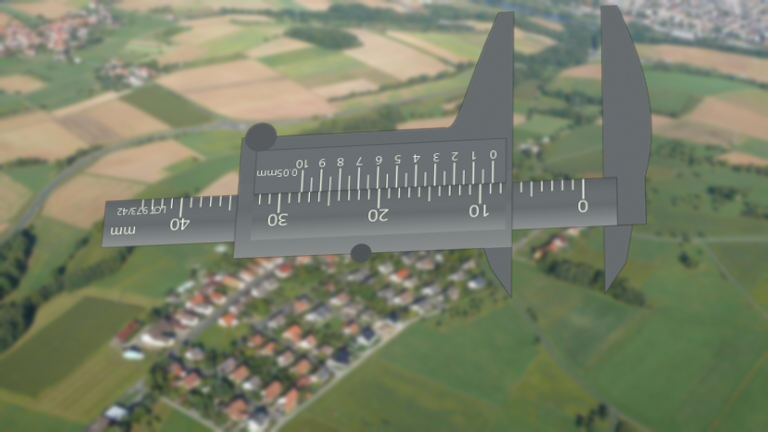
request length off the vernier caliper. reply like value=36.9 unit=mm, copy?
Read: value=8.8 unit=mm
